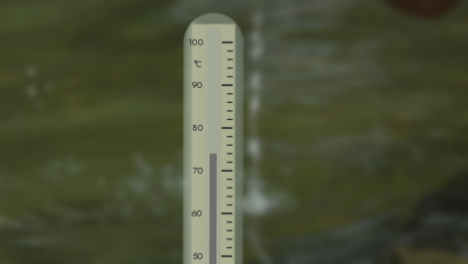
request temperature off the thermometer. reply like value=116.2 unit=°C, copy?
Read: value=74 unit=°C
